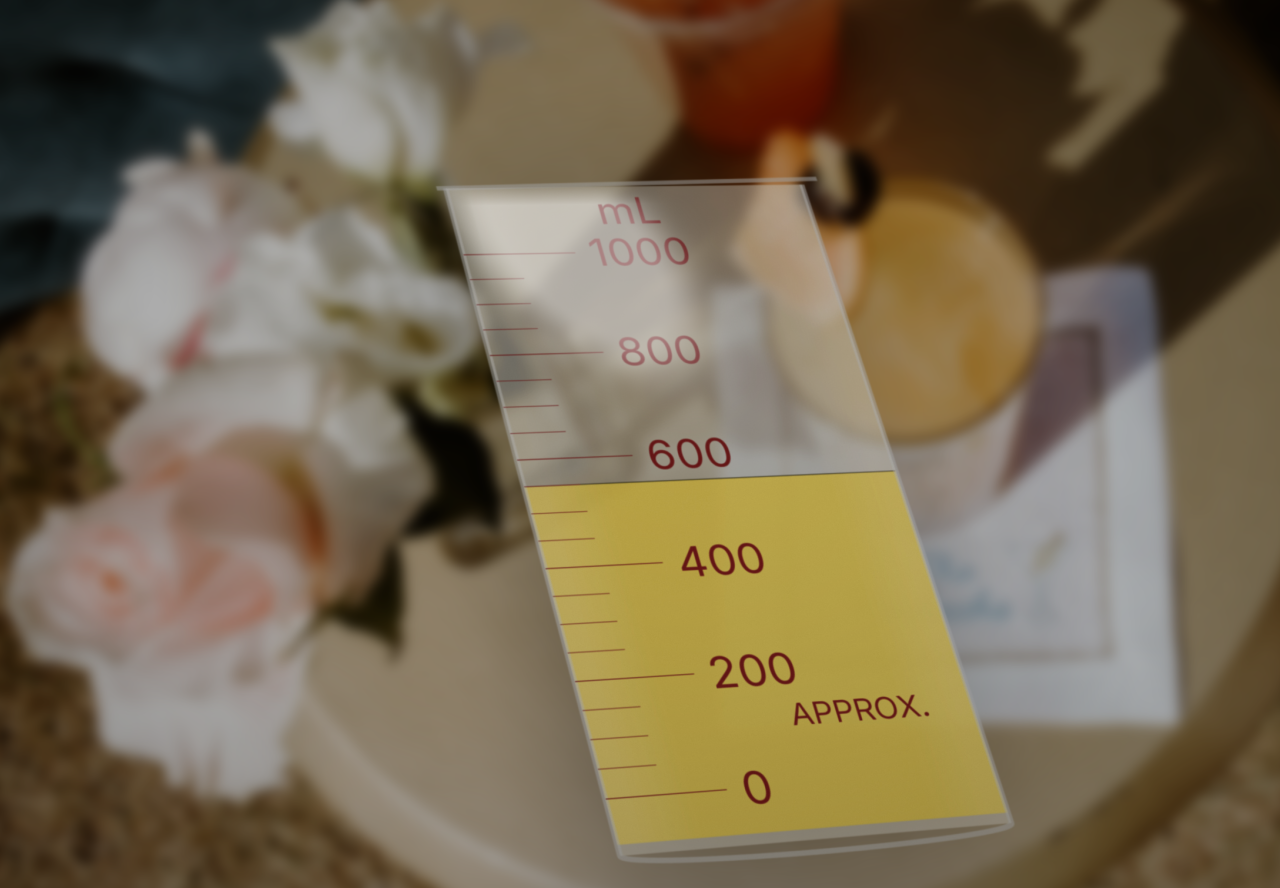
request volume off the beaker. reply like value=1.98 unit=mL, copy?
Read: value=550 unit=mL
